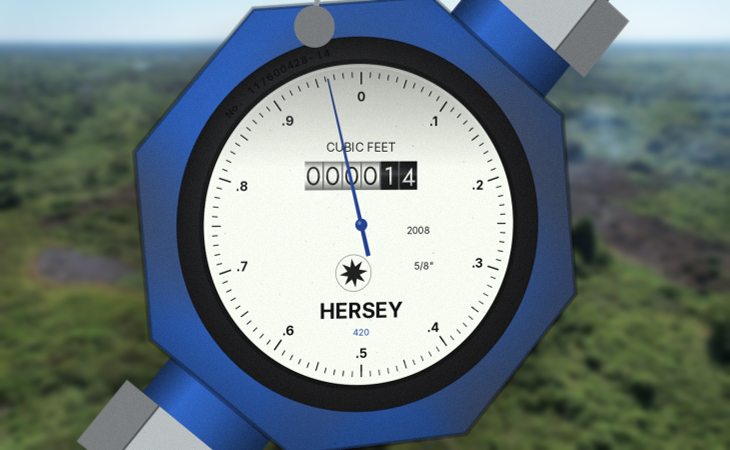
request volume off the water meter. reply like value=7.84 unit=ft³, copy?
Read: value=13.96 unit=ft³
